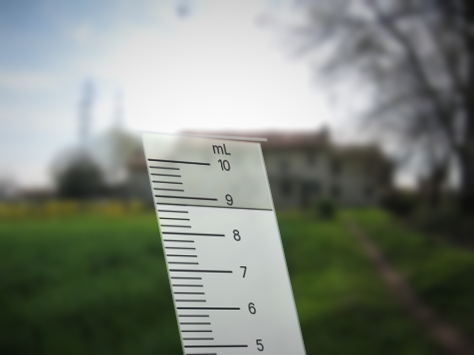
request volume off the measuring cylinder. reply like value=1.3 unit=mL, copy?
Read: value=8.8 unit=mL
